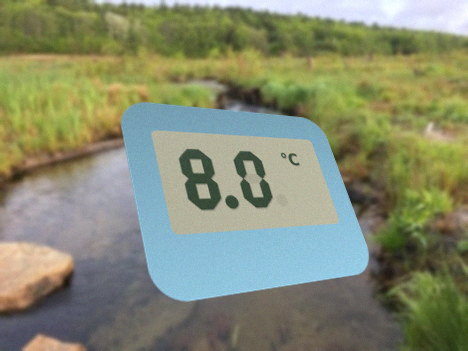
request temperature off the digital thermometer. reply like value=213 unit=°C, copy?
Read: value=8.0 unit=°C
